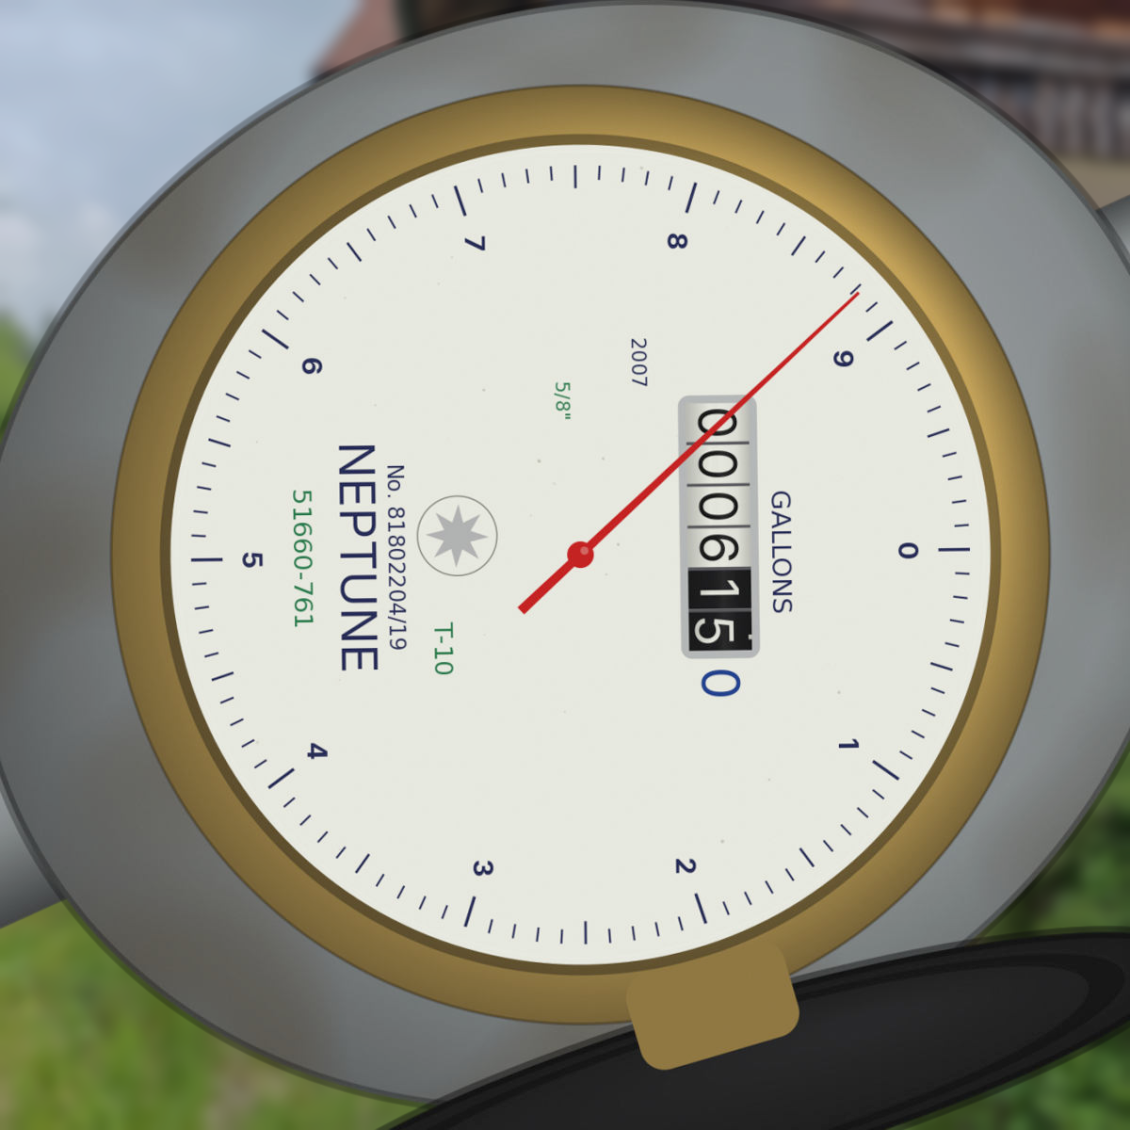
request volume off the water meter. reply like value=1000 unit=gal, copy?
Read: value=6148.8 unit=gal
